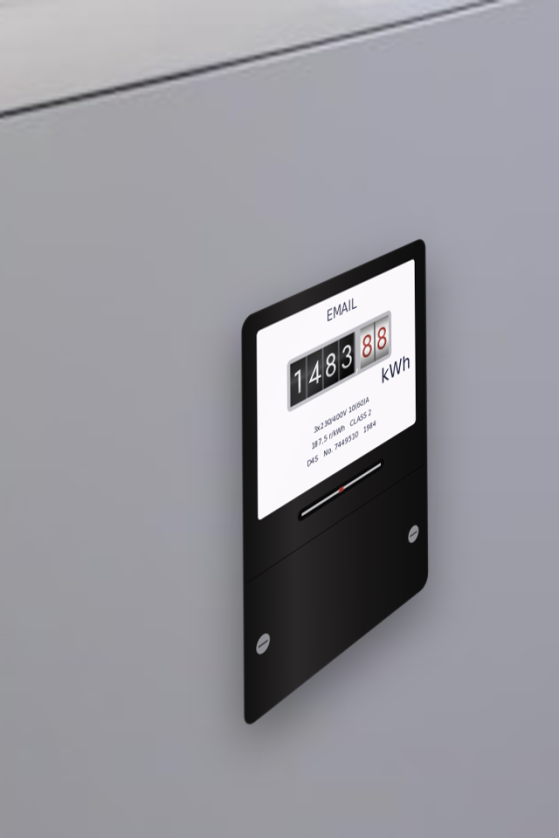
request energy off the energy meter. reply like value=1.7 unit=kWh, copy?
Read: value=1483.88 unit=kWh
